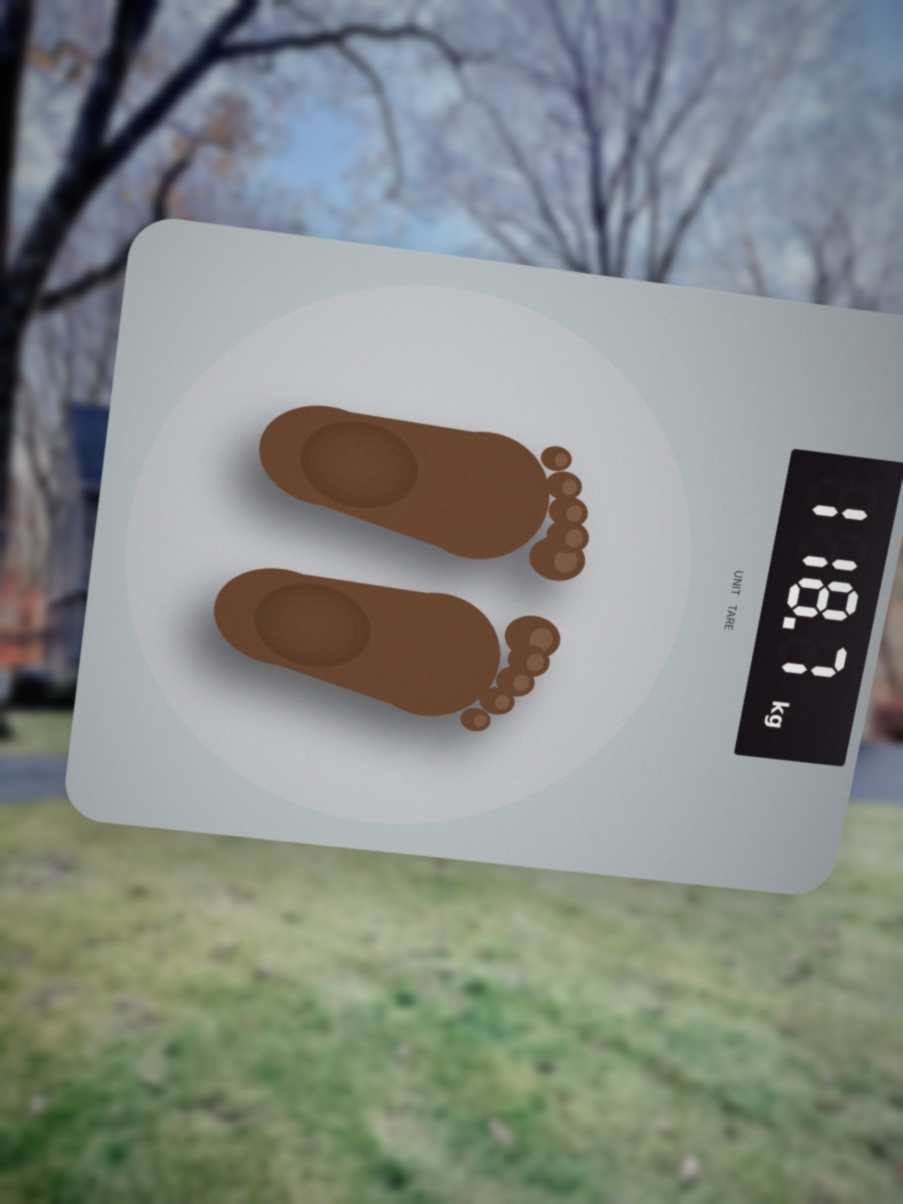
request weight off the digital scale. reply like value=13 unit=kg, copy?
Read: value=118.7 unit=kg
